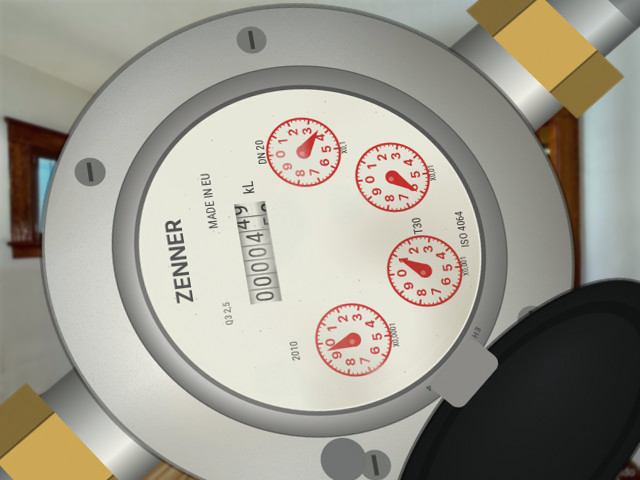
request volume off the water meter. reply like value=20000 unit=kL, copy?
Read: value=449.3609 unit=kL
